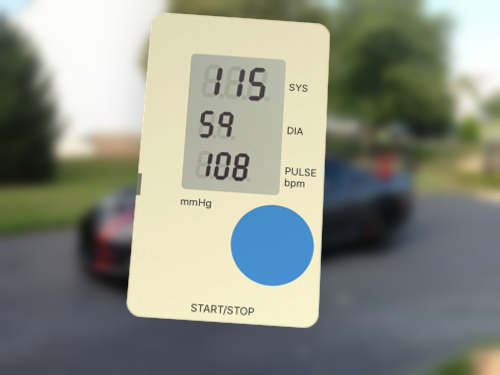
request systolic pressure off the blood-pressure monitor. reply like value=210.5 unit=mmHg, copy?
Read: value=115 unit=mmHg
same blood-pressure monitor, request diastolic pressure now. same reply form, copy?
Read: value=59 unit=mmHg
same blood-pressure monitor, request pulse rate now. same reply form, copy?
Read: value=108 unit=bpm
